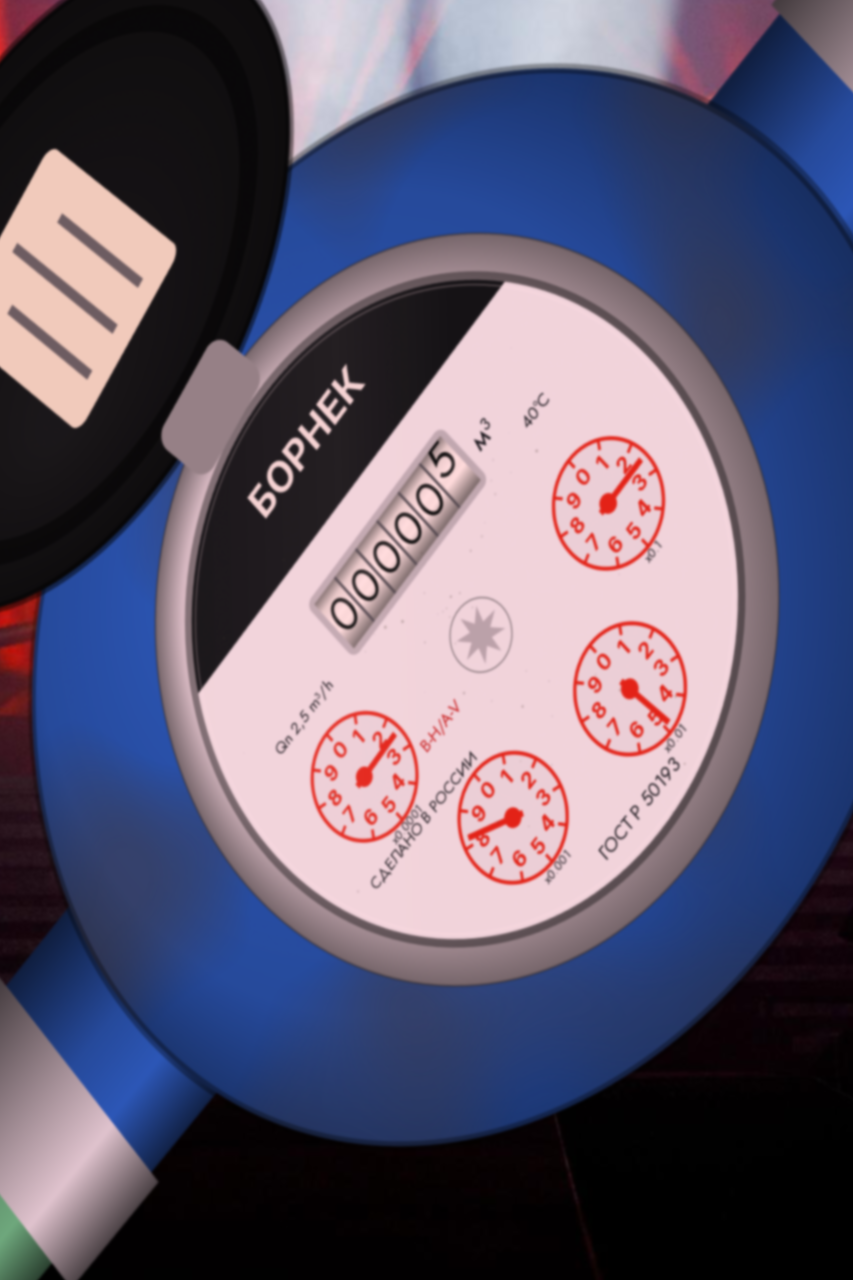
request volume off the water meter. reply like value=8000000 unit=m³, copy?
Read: value=5.2482 unit=m³
